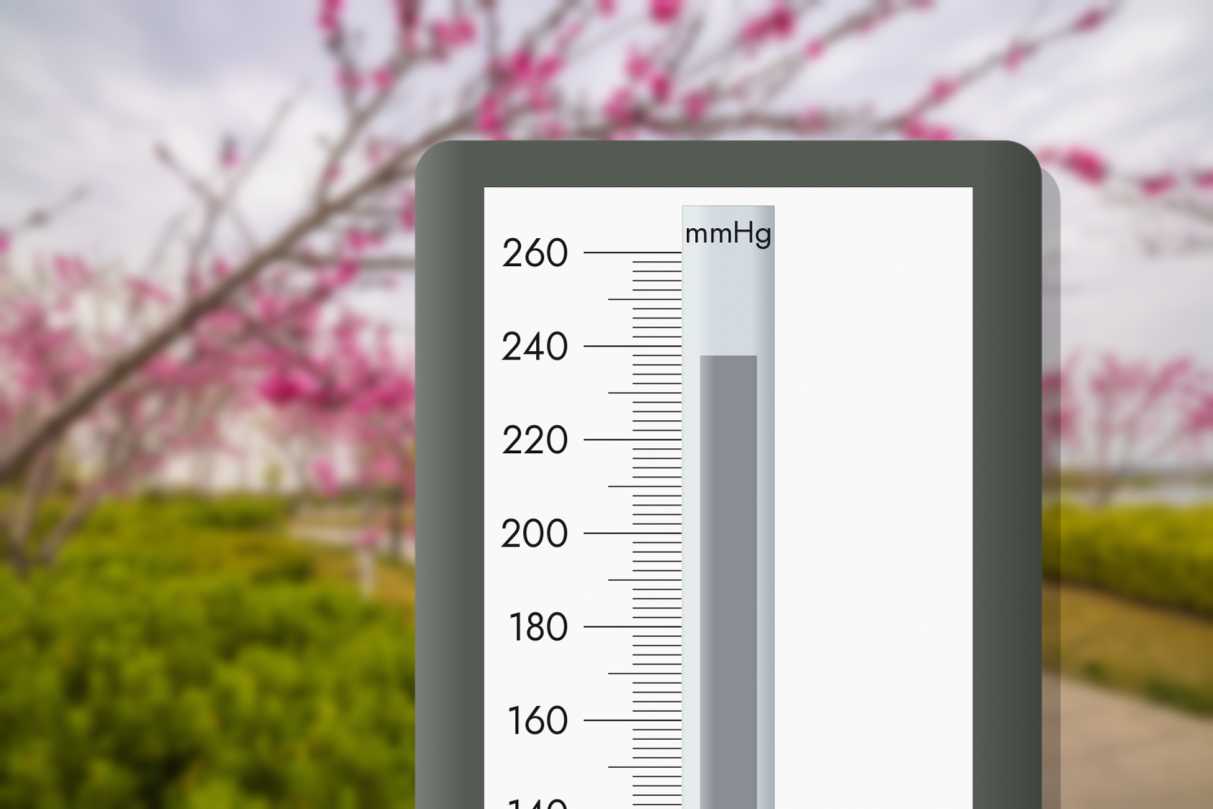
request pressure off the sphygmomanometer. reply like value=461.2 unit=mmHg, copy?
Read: value=238 unit=mmHg
